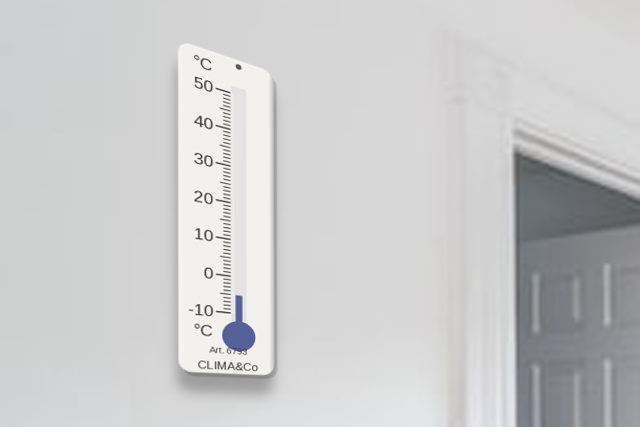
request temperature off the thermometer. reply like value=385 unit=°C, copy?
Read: value=-5 unit=°C
